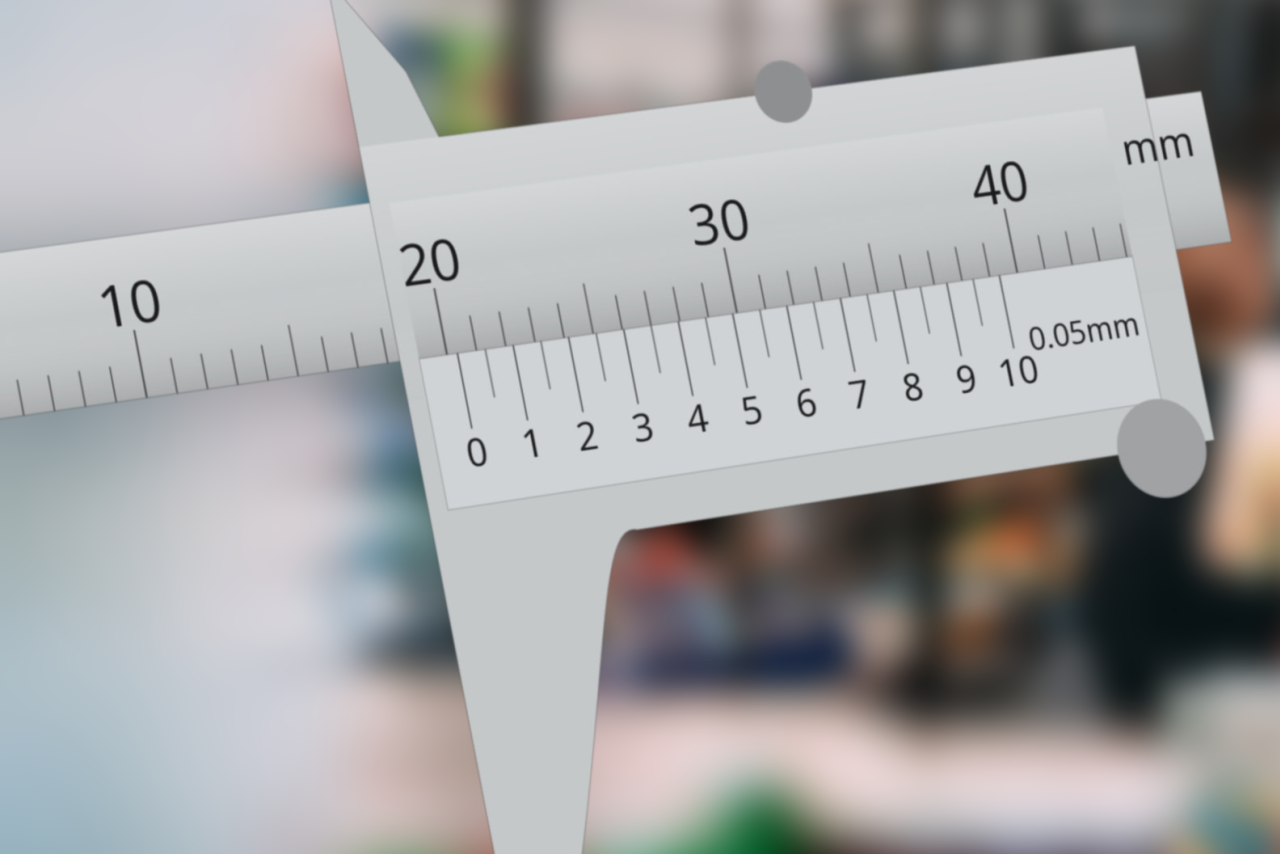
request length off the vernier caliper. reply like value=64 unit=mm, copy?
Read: value=20.35 unit=mm
